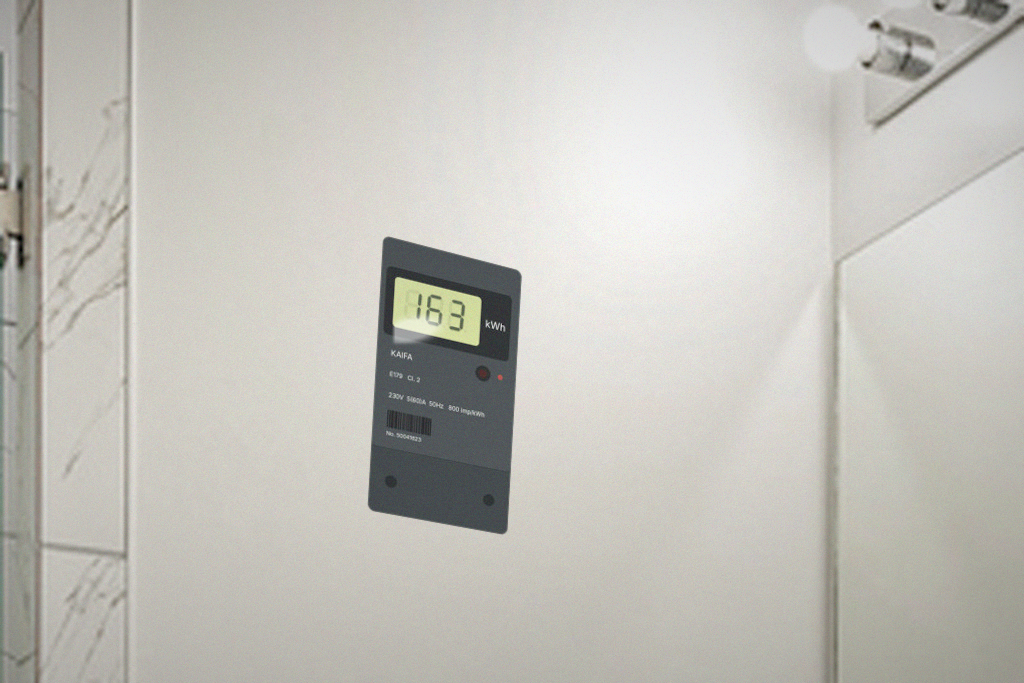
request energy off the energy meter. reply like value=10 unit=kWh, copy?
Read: value=163 unit=kWh
